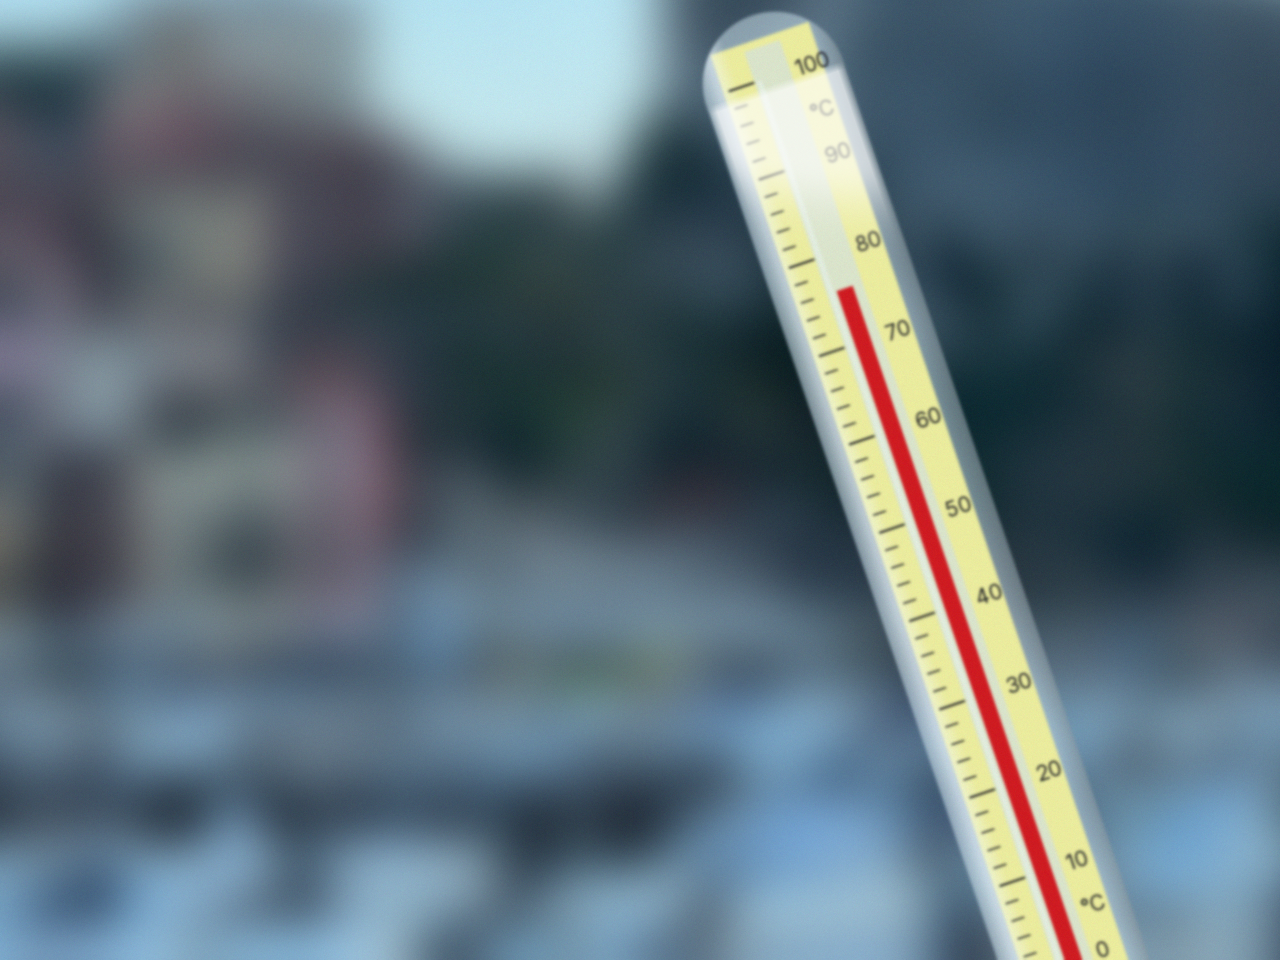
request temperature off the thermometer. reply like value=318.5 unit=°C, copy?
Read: value=76 unit=°C
